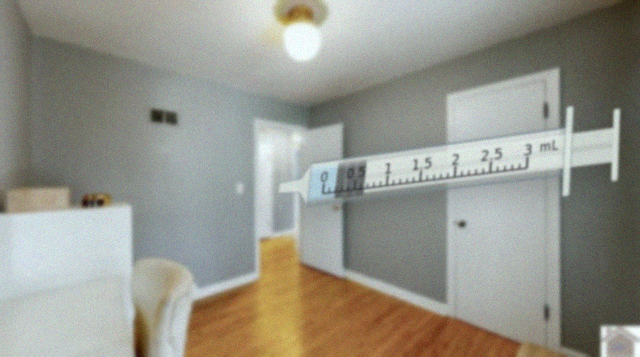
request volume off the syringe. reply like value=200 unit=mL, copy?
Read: value=0.2 unit=mL
